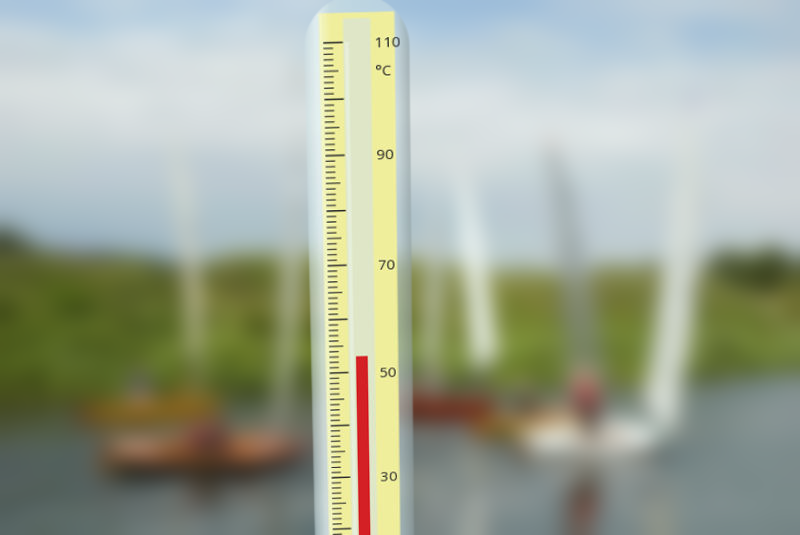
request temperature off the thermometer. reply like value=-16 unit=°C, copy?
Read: value=53 unit=°C
